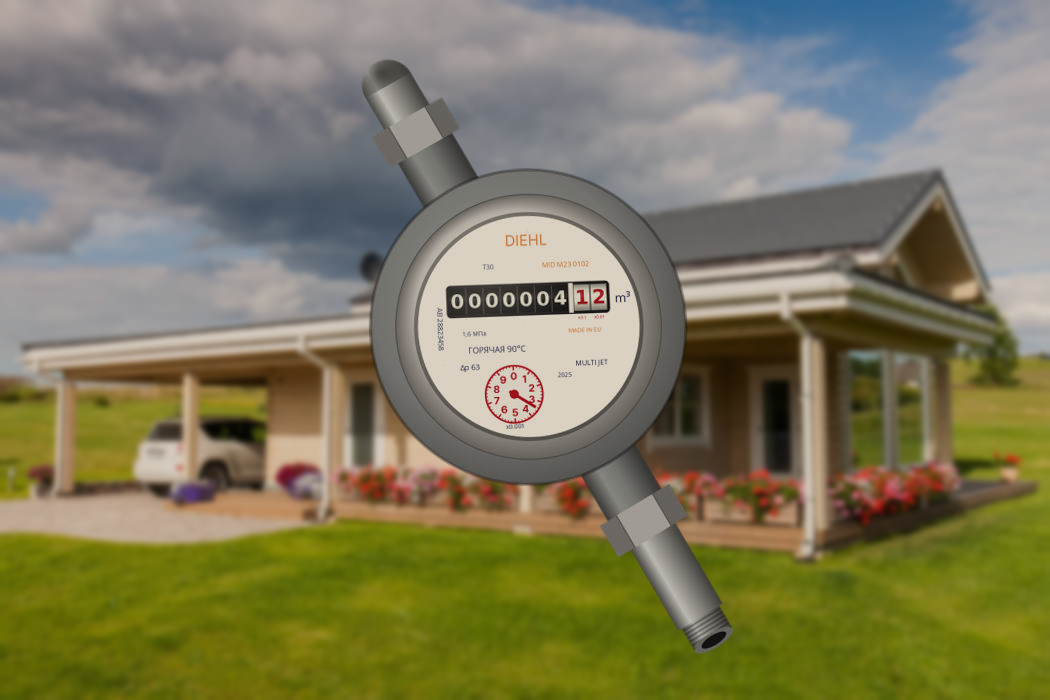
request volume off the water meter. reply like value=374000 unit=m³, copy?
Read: value=4.123 unit=m³
